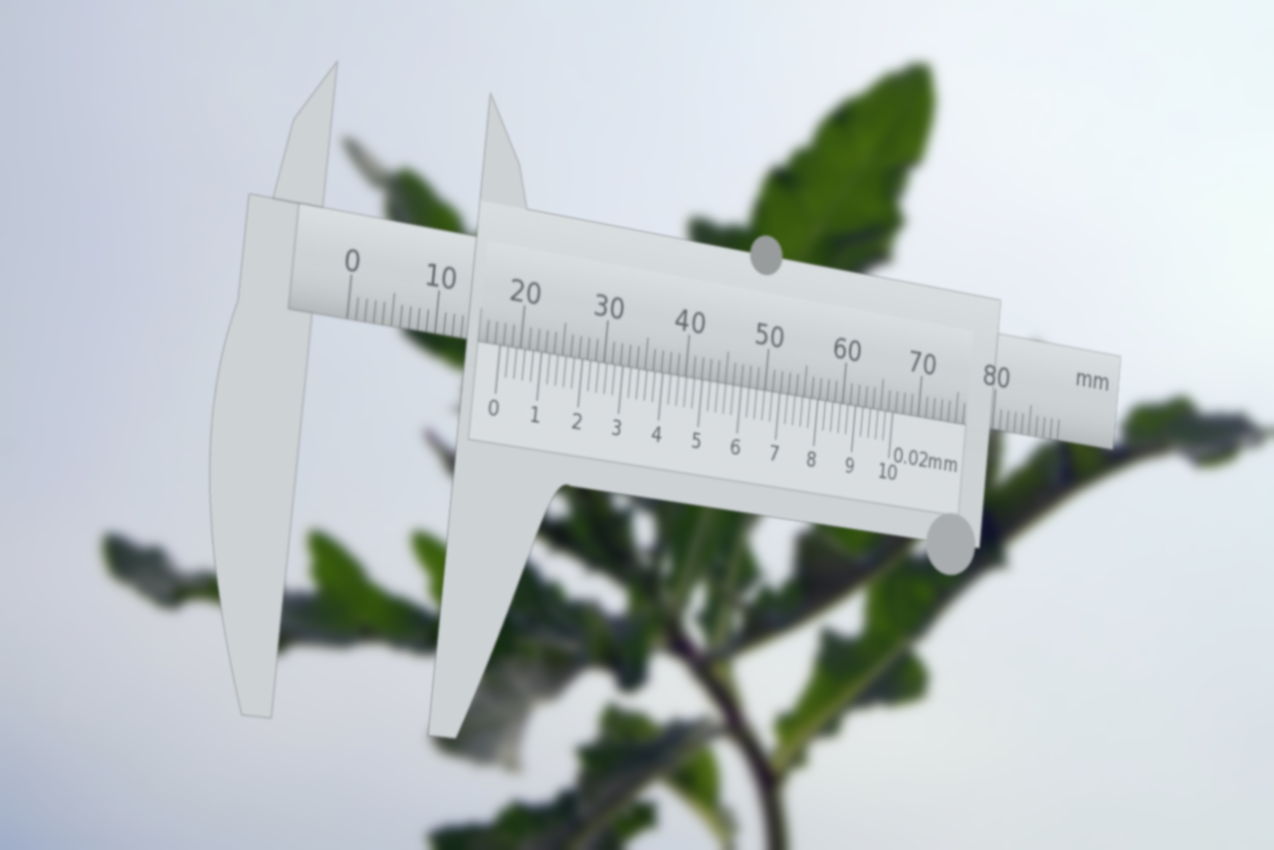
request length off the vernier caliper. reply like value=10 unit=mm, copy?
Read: value=17.6 unit=mm
